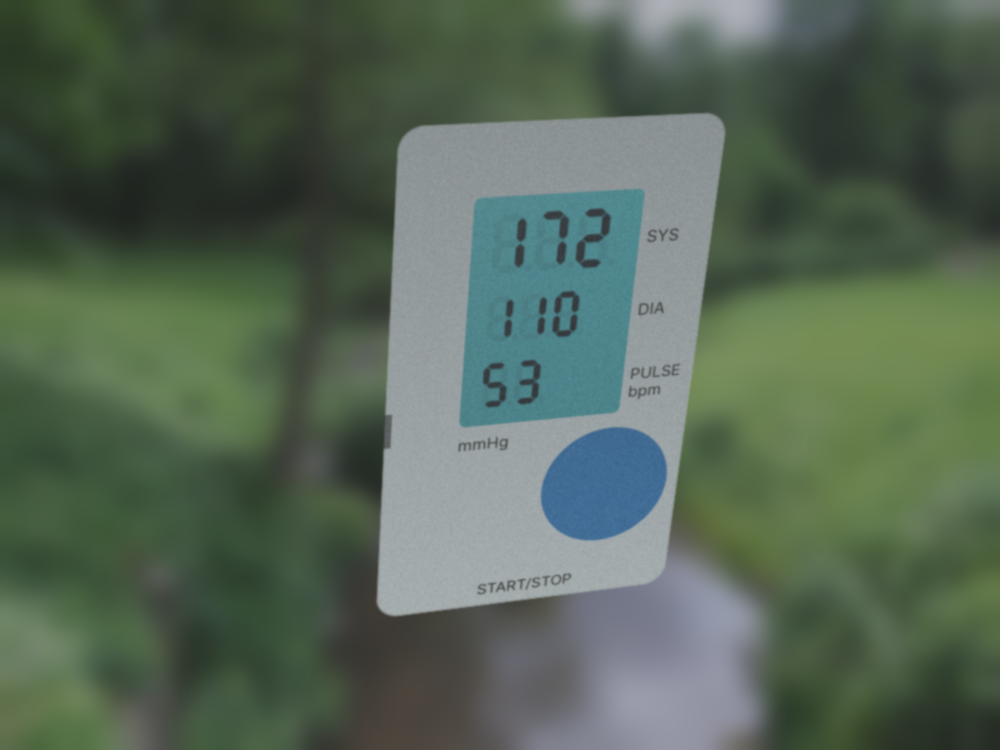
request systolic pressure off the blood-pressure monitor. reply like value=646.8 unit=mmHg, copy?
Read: value=172 unit=mmHg
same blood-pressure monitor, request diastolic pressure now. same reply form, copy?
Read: value=110 unit=mmHg
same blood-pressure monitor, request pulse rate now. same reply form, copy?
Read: value=53 unit=bpm
